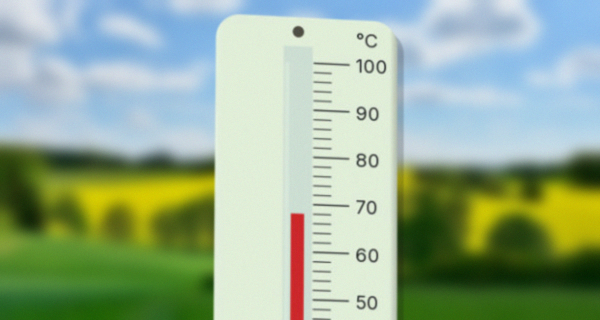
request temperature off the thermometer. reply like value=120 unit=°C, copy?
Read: value=68 unit=°C
